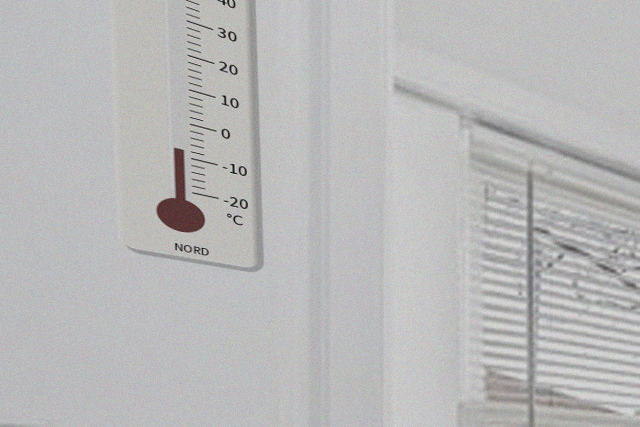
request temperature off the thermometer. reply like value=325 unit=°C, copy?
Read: value=-8 unit=°C
